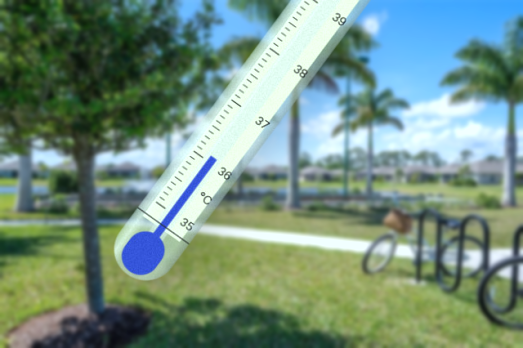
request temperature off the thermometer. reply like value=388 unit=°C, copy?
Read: value=36.1 unit=°C
